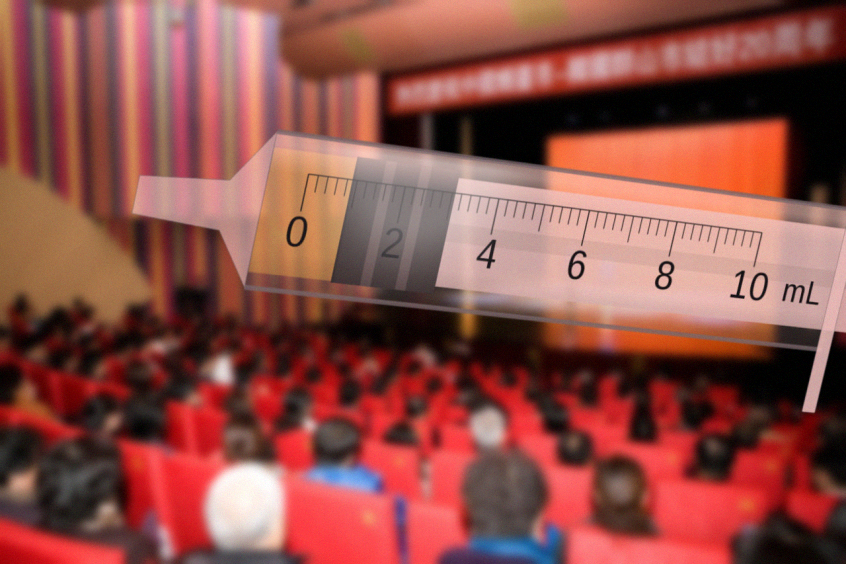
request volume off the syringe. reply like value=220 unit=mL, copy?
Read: value=0.9 unit=mL
